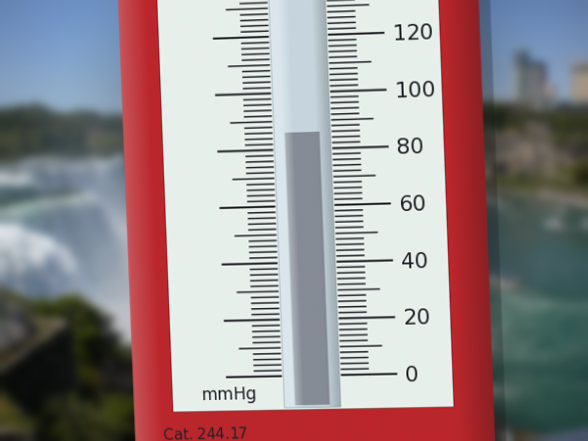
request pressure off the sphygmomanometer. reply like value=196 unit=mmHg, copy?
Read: value=86 unit=mmHg
